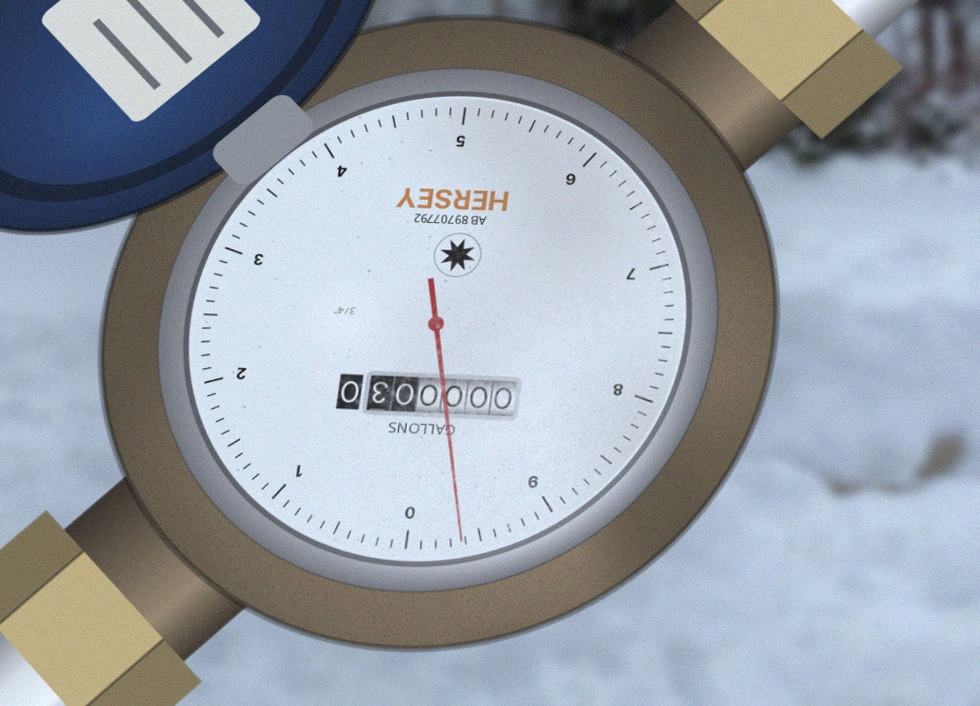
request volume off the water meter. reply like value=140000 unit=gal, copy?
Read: value=29.6 unit=gal
